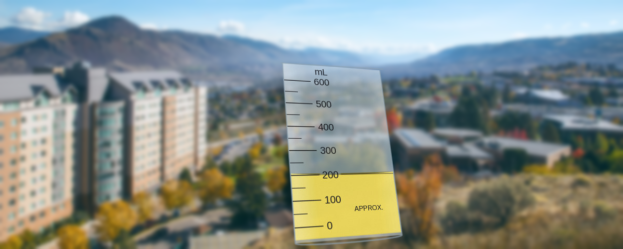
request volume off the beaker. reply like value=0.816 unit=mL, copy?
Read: value=200 unit=mL
